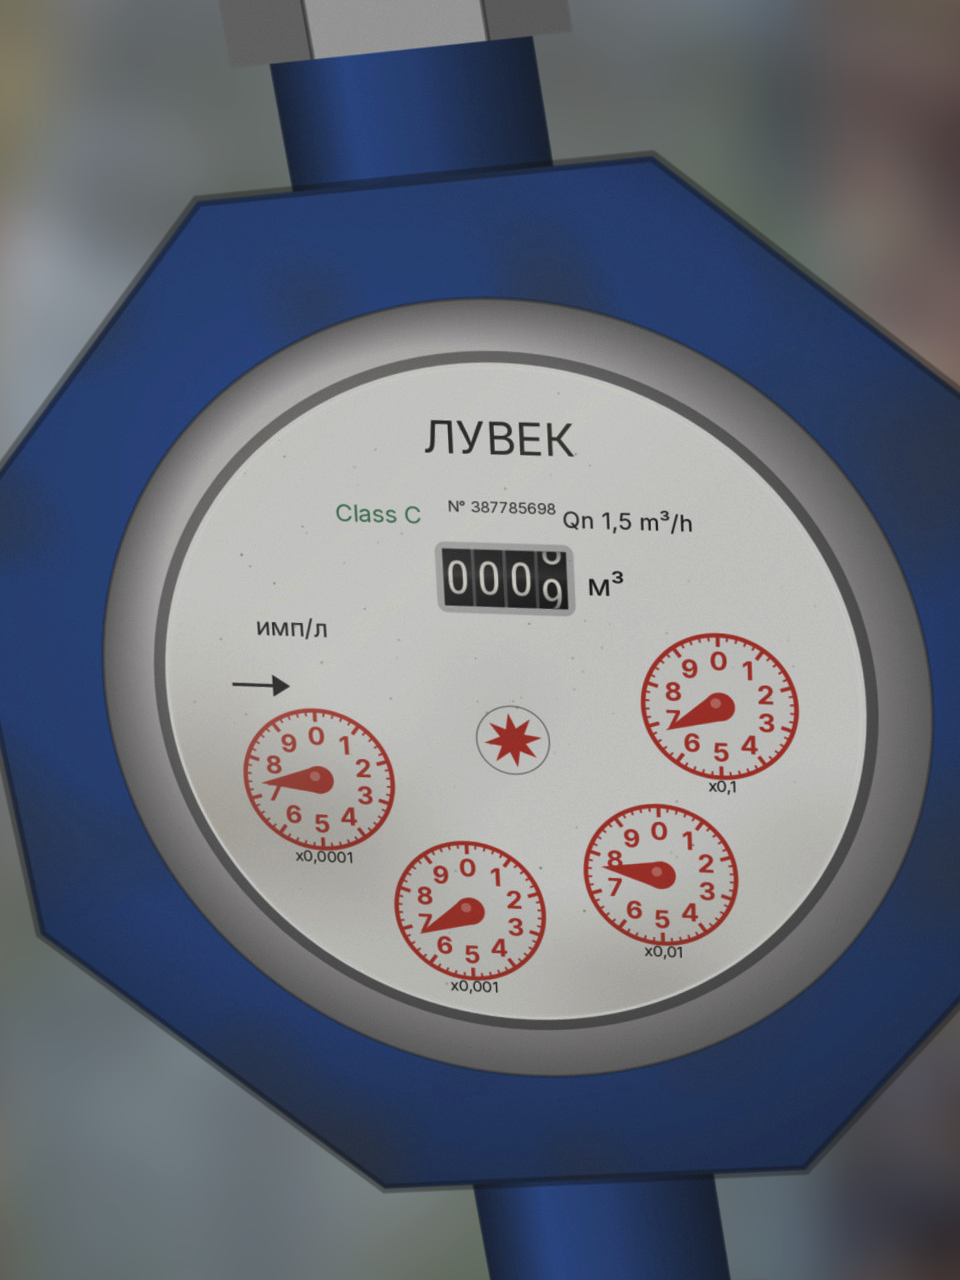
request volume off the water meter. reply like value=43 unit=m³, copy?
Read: value=8.6767 unit=m³
